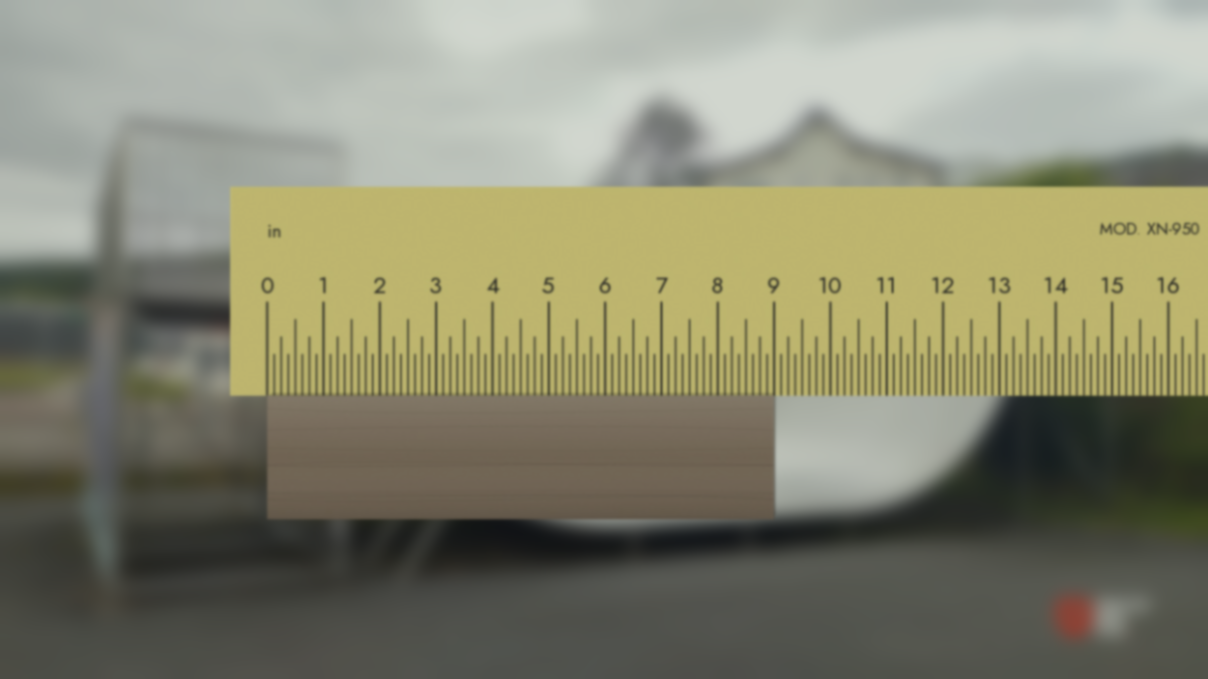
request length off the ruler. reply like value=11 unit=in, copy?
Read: value=9 unit=in
